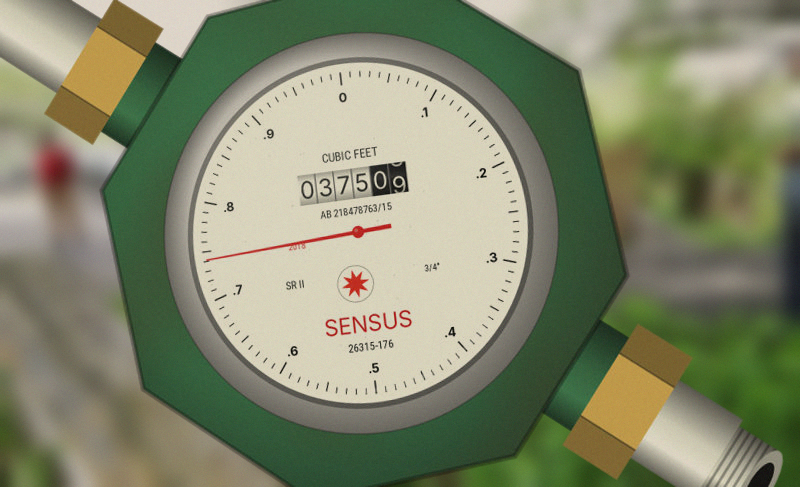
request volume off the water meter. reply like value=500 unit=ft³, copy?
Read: value=37508.74 unit=ft³
